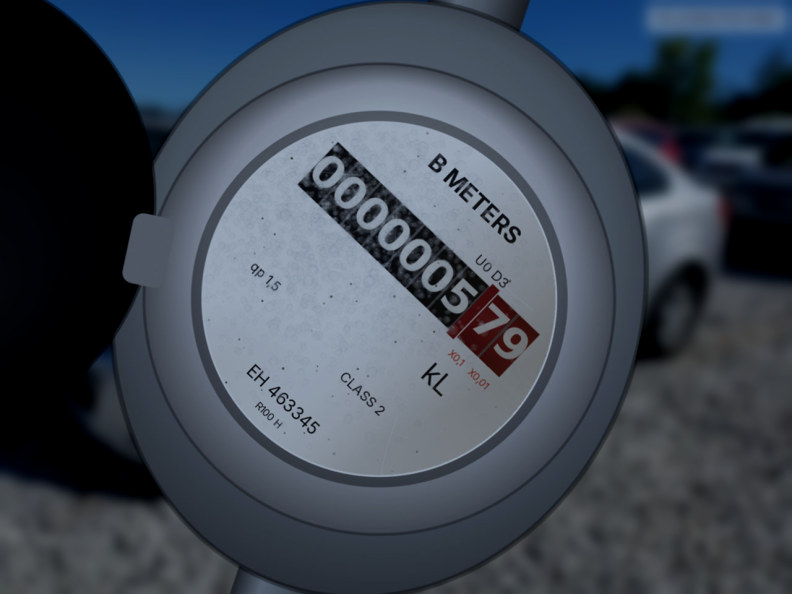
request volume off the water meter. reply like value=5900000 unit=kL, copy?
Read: value=5.79 unit=kL
